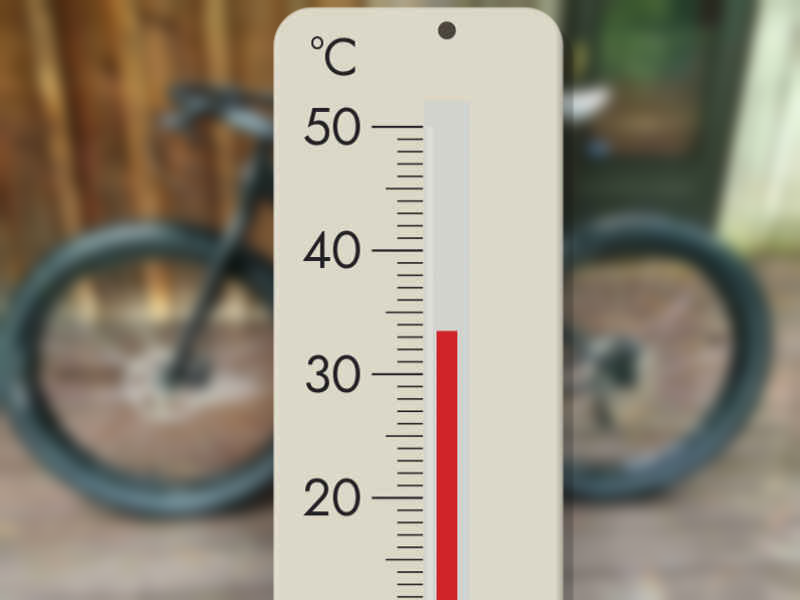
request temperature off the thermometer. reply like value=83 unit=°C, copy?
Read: value=33.5 unit=°C
